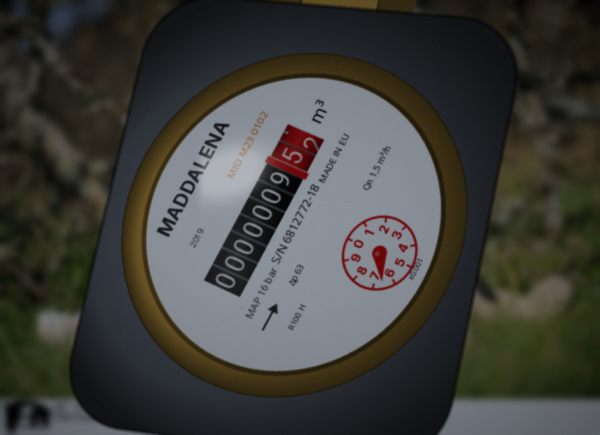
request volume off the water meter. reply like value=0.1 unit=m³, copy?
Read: value=9.516 unit=m³
